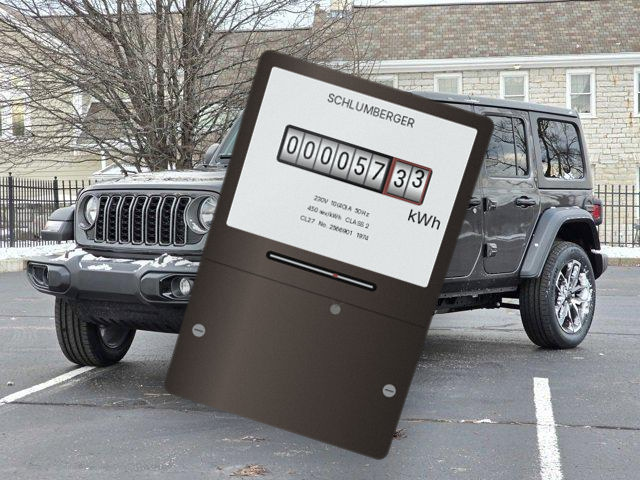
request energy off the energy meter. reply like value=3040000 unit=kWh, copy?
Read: value=57.33 unit=kWh
